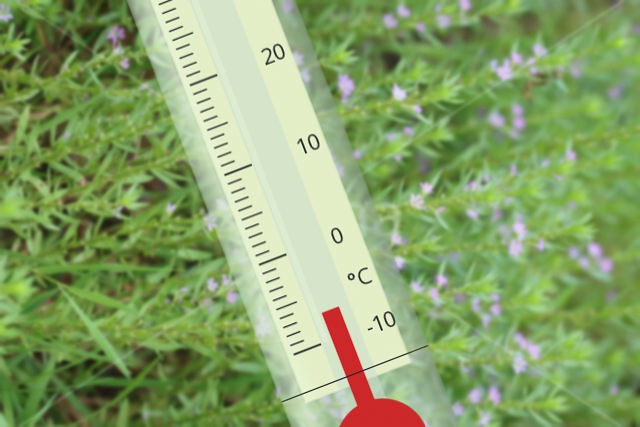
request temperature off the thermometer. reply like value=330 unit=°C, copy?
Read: value=-7 unit=°C
